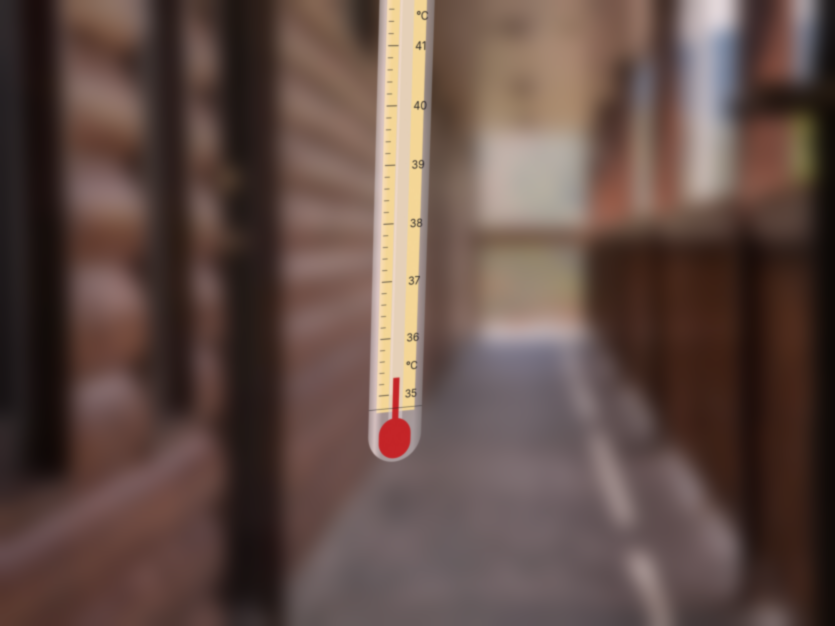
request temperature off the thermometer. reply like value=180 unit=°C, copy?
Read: value=35.3 unit=°C
